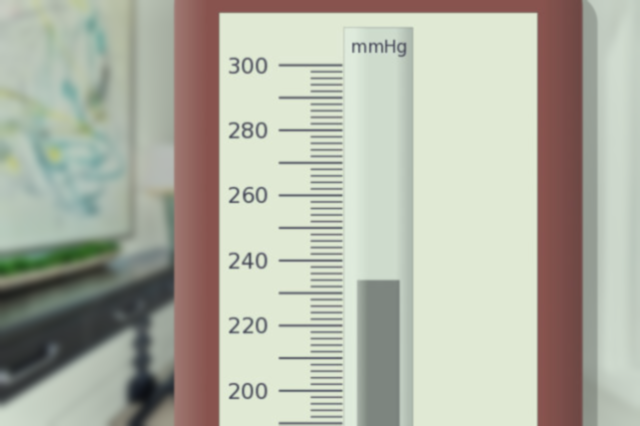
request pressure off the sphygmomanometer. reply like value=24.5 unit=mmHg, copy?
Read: value=234 unit=mmHg
